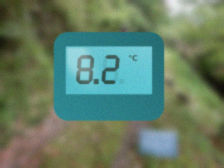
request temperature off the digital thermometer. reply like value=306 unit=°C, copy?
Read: value=8.2 unit=°C
